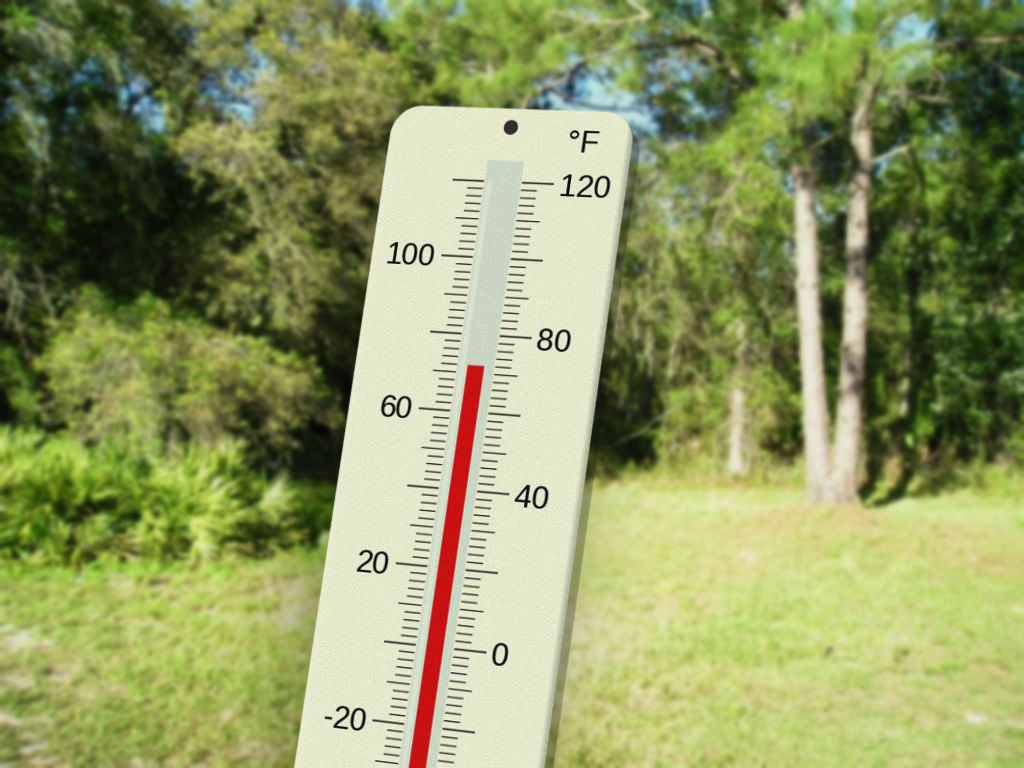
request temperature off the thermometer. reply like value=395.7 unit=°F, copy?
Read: value=72 unit=°F
